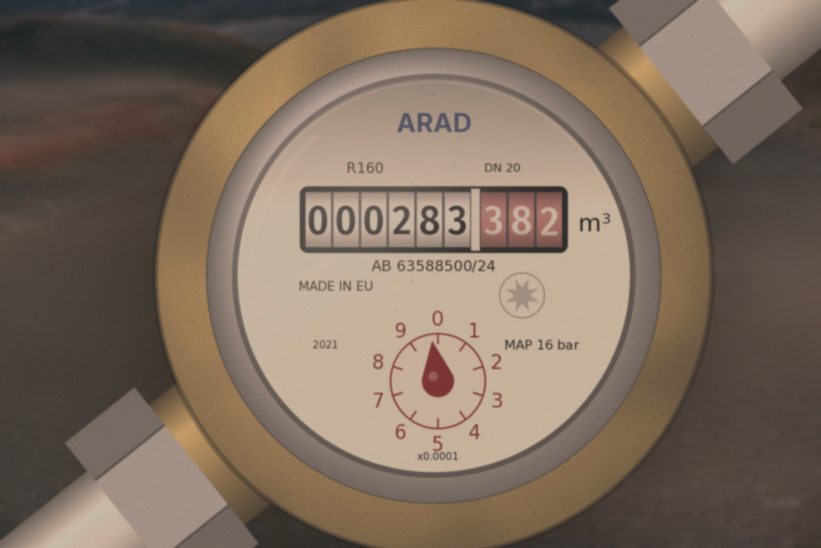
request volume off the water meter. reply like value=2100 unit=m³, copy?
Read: value=283.3819 unit=m³
